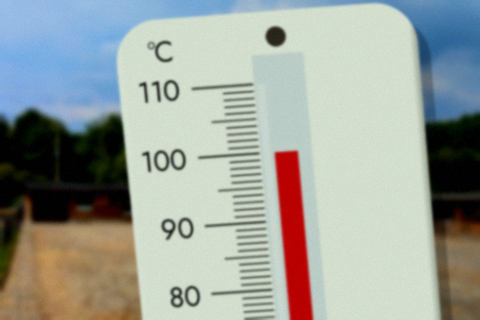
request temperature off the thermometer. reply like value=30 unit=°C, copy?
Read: value=100 unit=°C
